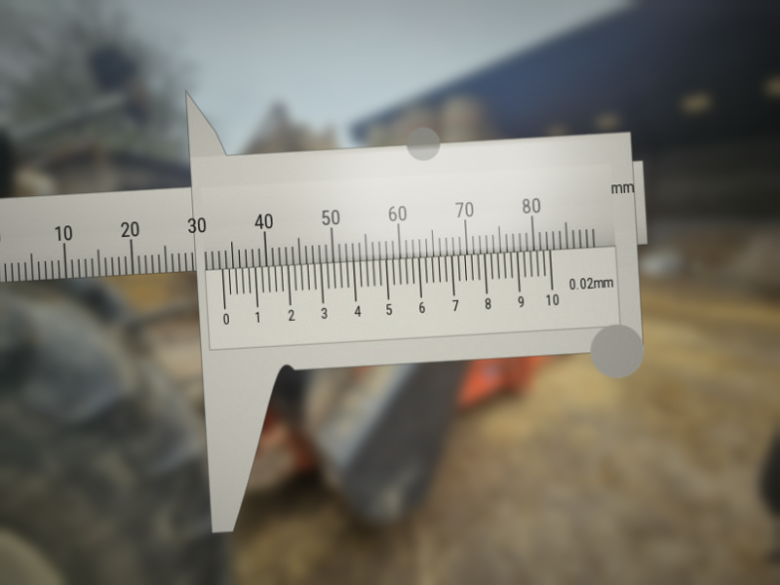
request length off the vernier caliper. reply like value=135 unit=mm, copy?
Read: value=33.4 unit=mm
